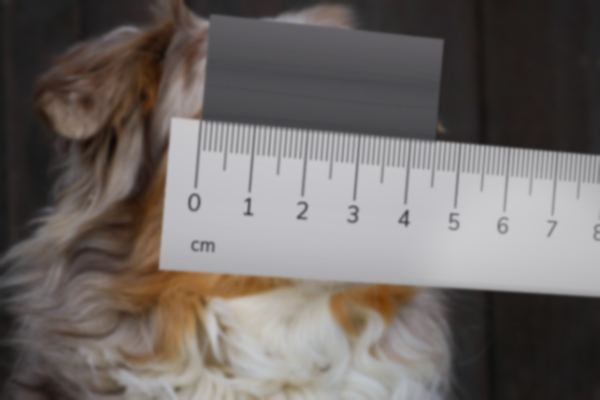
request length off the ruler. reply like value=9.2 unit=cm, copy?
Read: value=4.5 unit=cm
